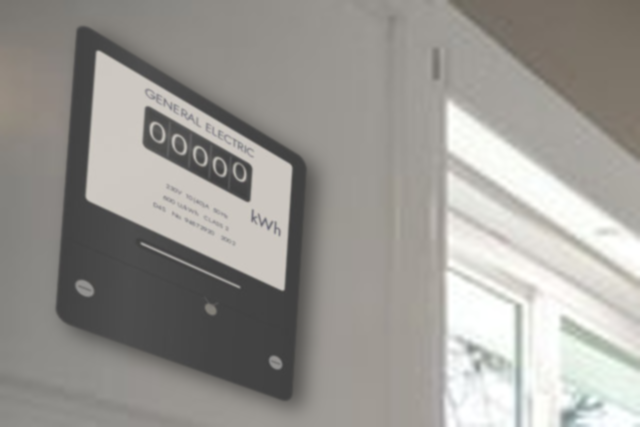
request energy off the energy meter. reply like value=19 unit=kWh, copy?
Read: value=0 unit=kWh
